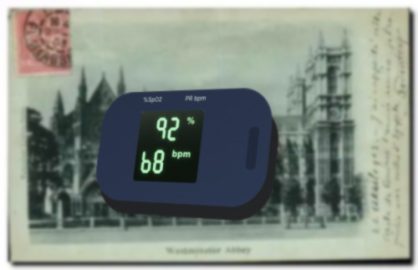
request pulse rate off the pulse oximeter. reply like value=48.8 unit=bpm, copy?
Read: value=68 unit=bpm
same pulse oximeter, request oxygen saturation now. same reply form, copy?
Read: value=92 unit=%
